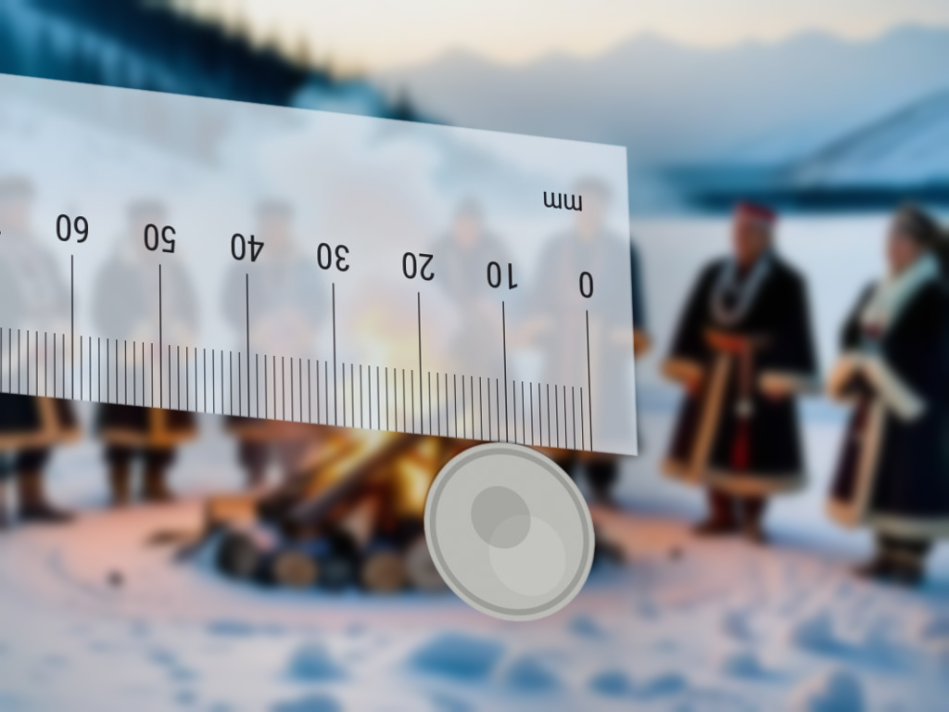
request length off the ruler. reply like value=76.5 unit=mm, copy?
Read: value=20 unit=mm
